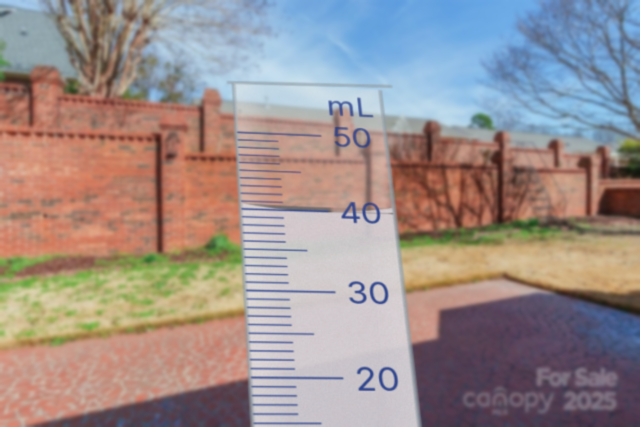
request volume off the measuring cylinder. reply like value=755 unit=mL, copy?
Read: value=40 unit=mL
